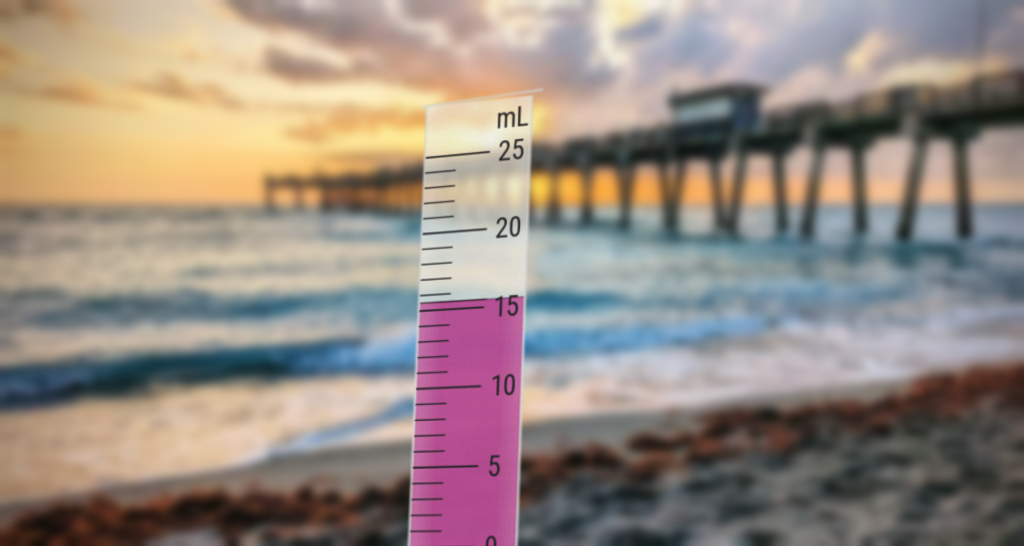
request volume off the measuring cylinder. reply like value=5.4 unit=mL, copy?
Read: value=15.5 unit=mL
